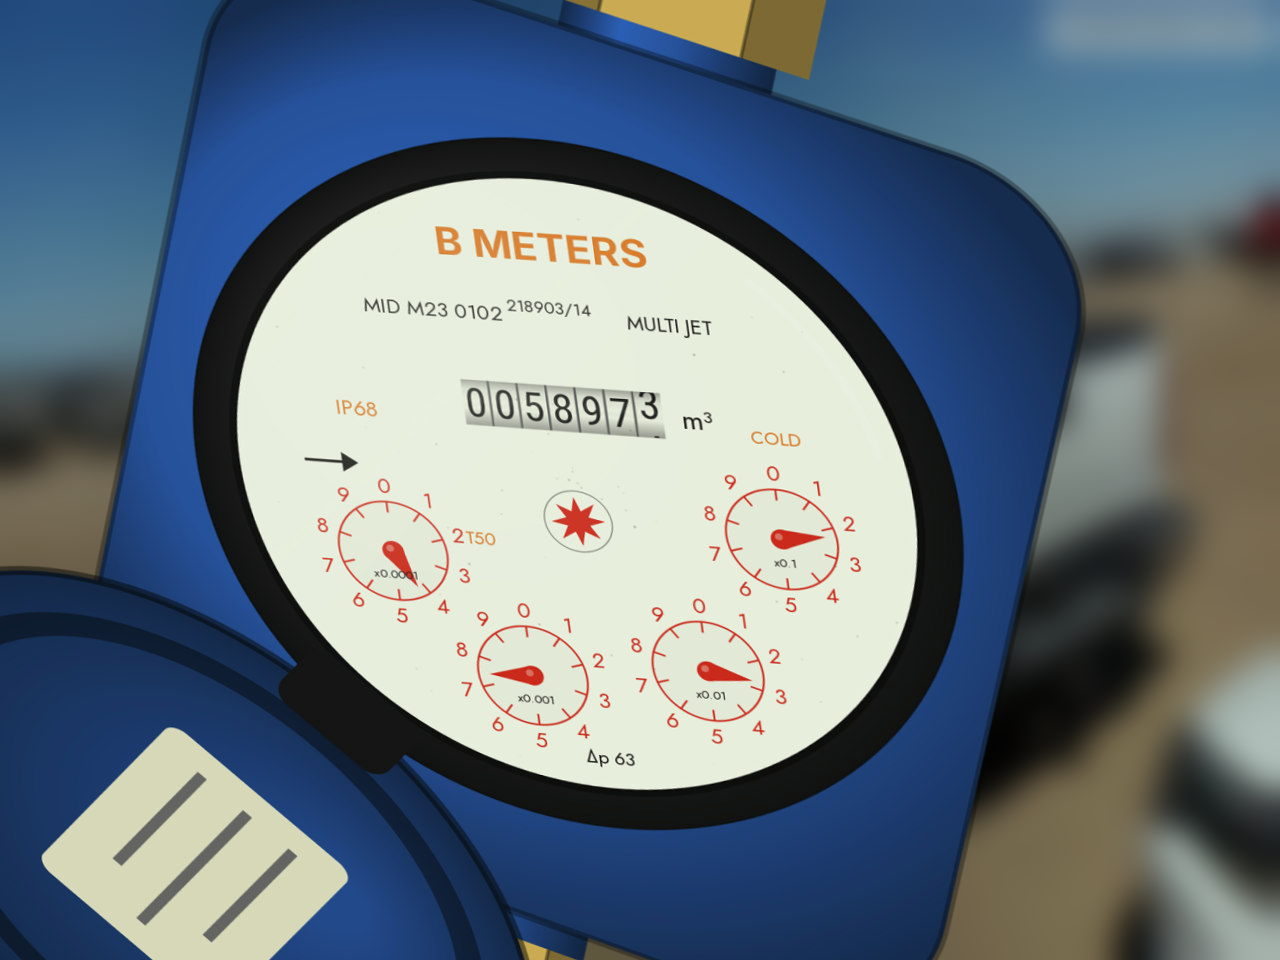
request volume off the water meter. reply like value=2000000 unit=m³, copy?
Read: value=58973.2274 unit=m³
